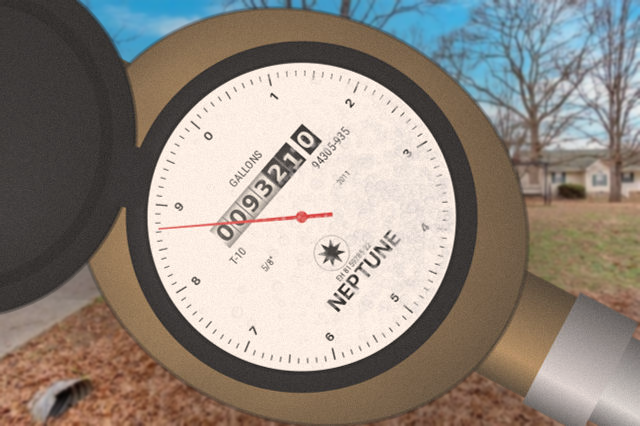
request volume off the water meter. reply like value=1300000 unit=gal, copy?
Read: value=93208.7 unit=gal
